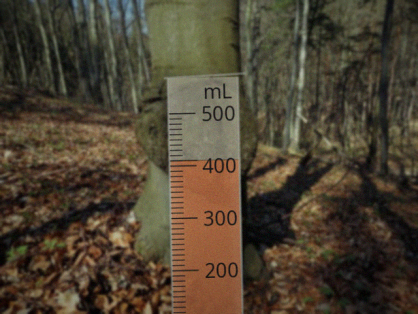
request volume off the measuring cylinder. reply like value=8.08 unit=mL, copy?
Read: value=410 unit=mL
